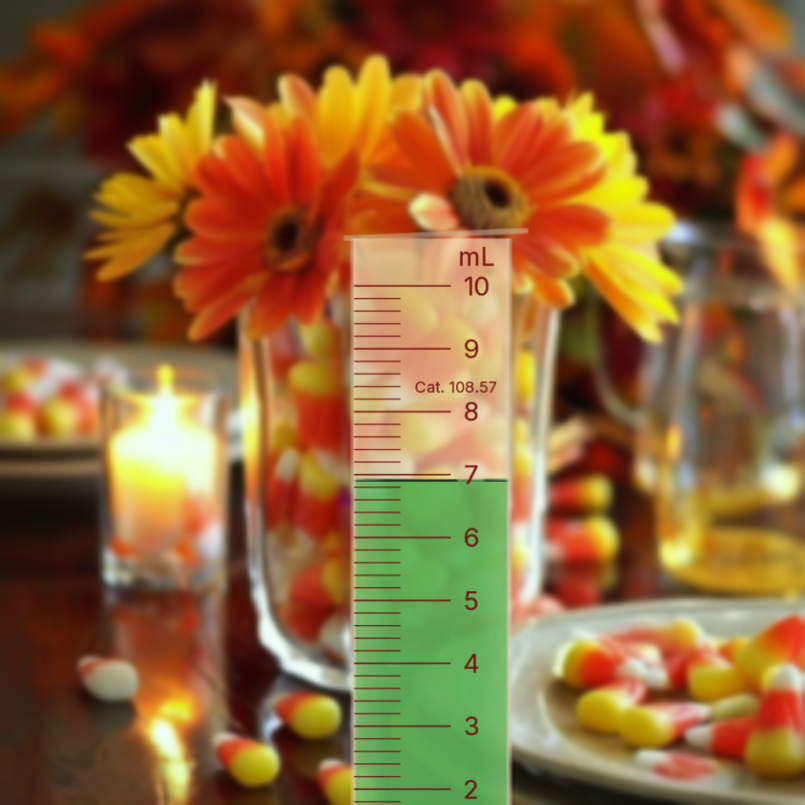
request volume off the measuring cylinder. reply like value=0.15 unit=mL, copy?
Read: value=6.9 unit=mL
